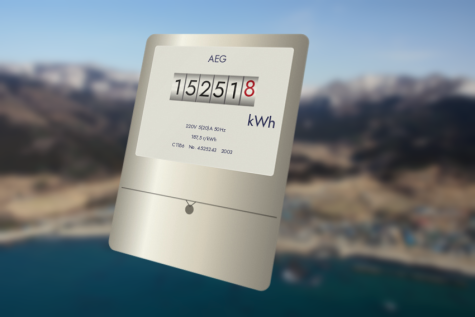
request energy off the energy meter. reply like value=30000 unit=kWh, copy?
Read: value=15251.8 unit=kWh
